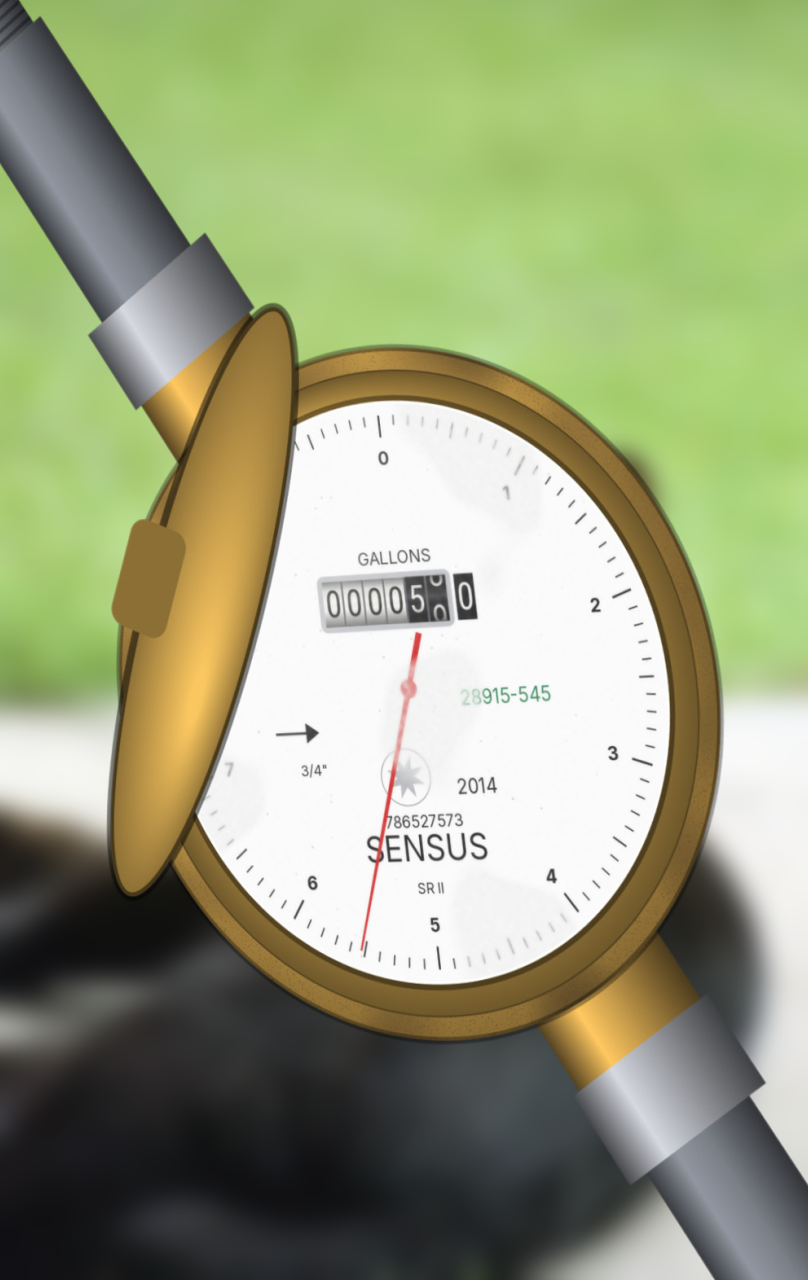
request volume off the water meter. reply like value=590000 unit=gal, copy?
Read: value=585.5 unit=gal
